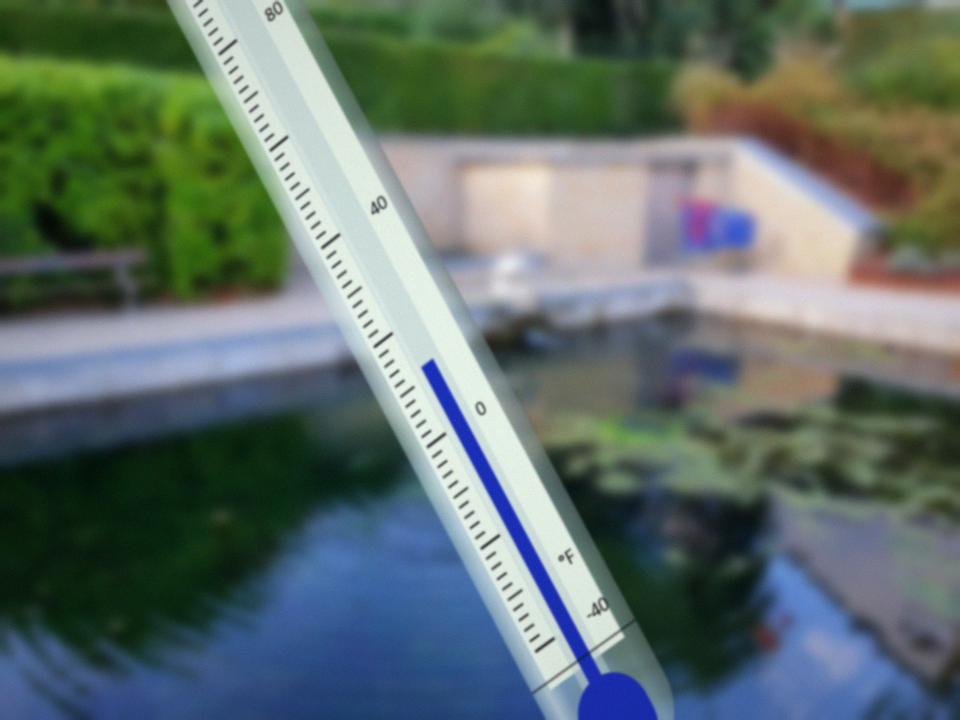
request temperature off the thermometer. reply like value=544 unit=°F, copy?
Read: value=12 unit=°F
